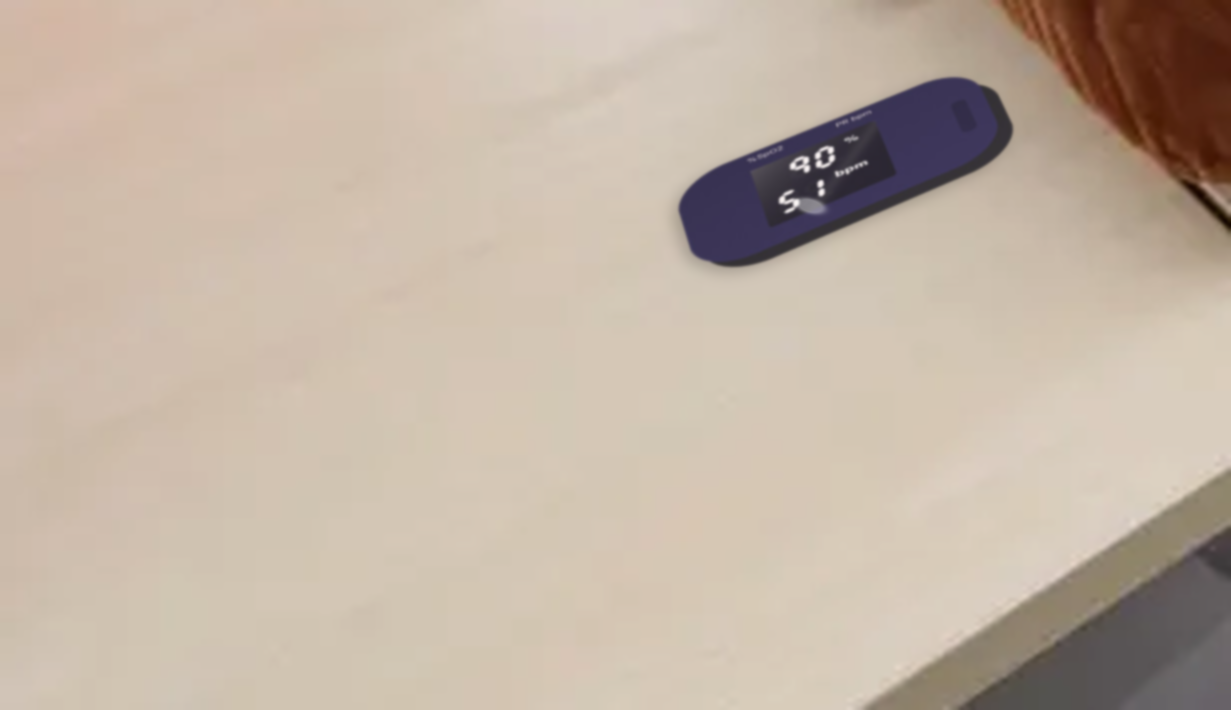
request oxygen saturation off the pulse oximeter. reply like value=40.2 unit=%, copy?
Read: value=90 unit=%
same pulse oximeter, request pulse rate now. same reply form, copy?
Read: value=51 unit=bpm
